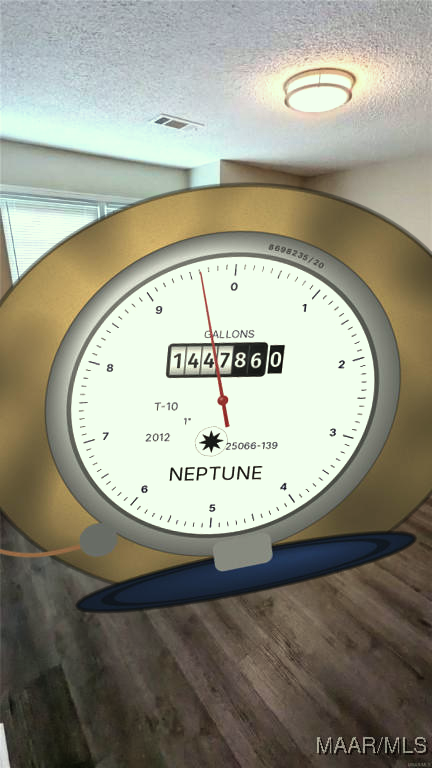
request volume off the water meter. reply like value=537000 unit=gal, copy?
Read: value=1447859.6 unit=gal
